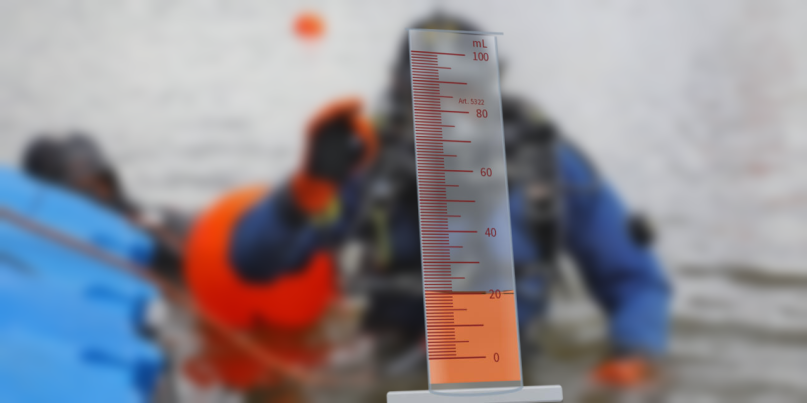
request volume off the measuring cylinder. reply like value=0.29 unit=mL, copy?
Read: value=20 unit=mL
